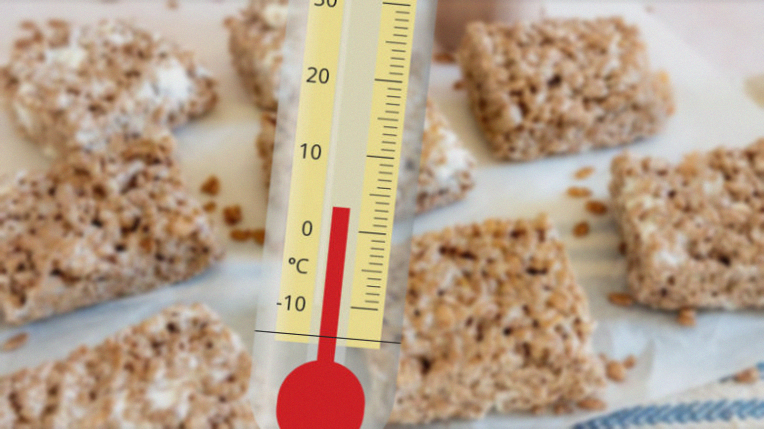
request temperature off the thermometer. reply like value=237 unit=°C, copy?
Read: value=3 unit=°C
